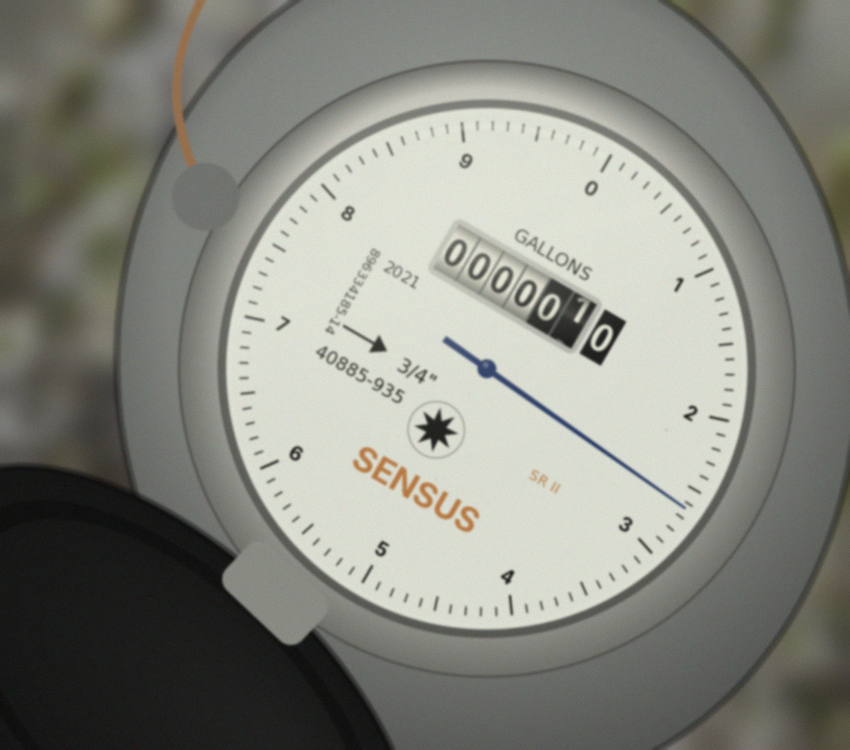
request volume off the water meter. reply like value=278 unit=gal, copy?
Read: value=12.6 unit=gal
